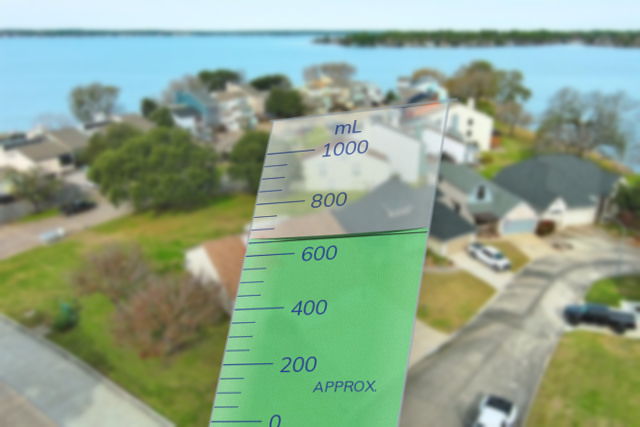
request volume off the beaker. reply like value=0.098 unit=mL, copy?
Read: value=650 unit=mL
